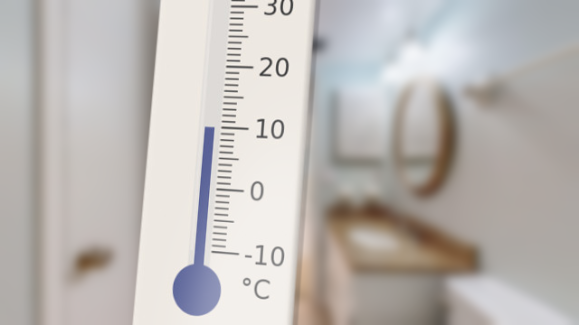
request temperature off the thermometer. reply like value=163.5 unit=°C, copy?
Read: value=10 unit=°C
